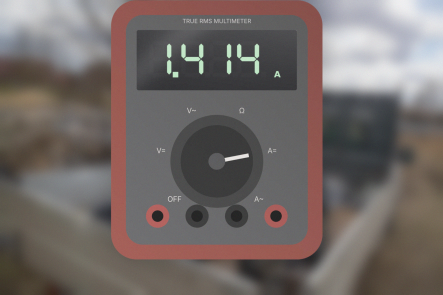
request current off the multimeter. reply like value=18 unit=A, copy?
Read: value=1.414 unit=A
